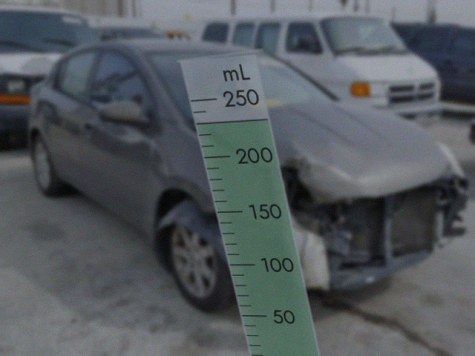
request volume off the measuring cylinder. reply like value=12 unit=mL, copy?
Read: value=230 unit=mL
